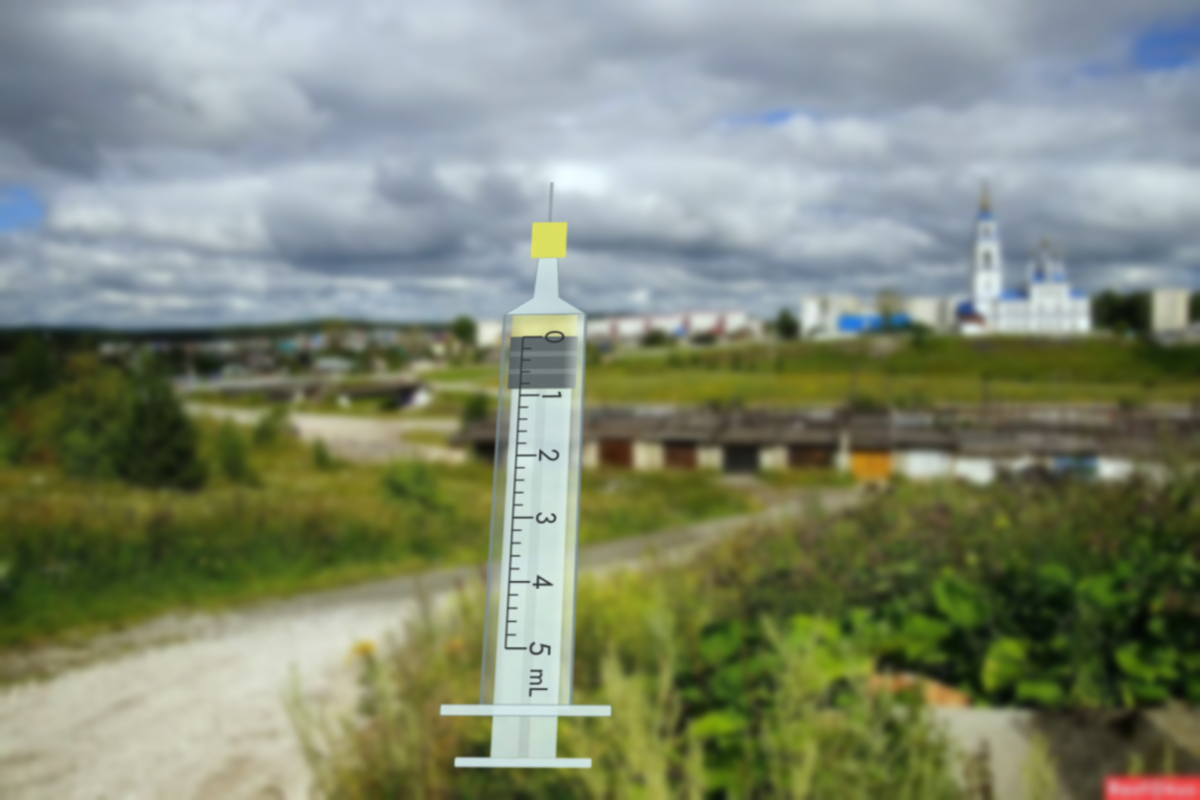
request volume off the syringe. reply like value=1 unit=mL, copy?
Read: value=0 unit=mL
